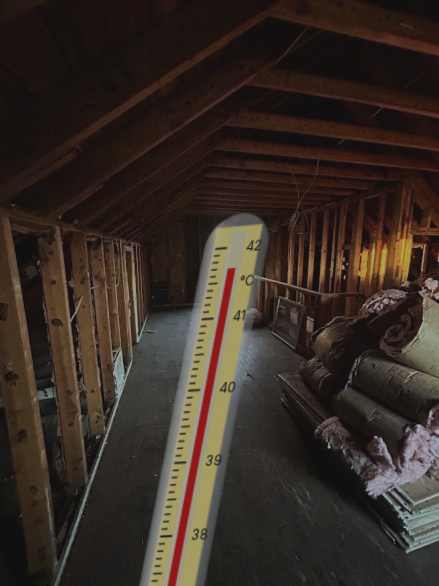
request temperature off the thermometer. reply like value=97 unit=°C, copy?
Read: value=41.7 unit=°C
